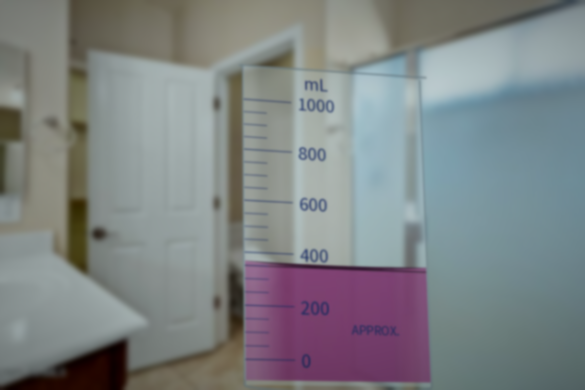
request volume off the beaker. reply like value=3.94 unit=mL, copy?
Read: value=350 unit=mL
